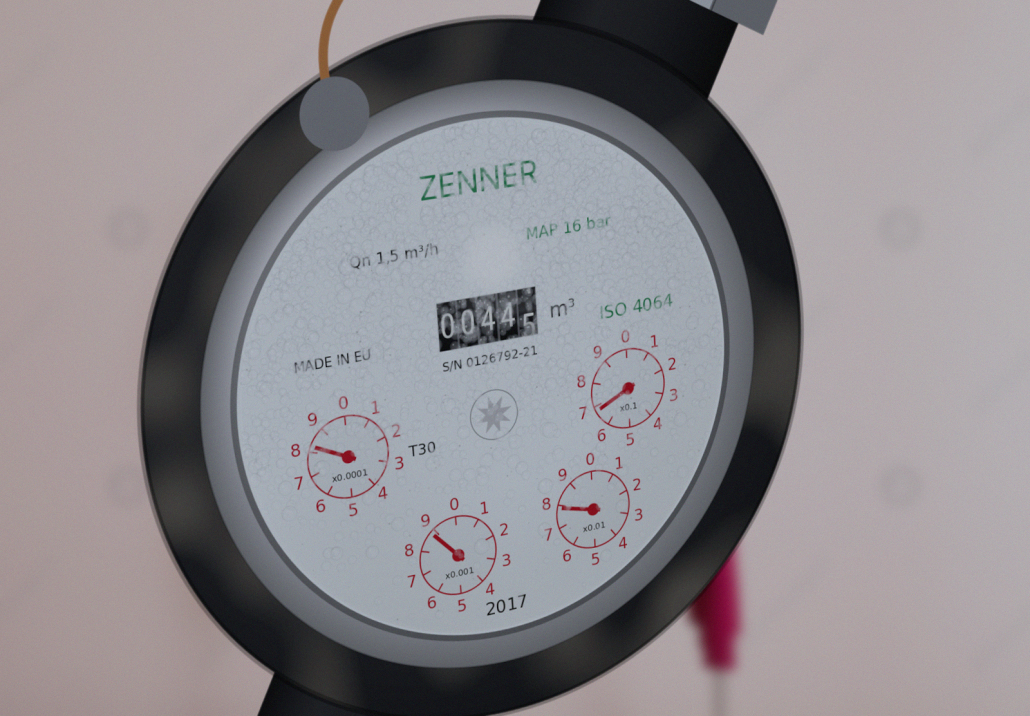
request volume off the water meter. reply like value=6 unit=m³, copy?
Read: value=444.6788 unit=m³
